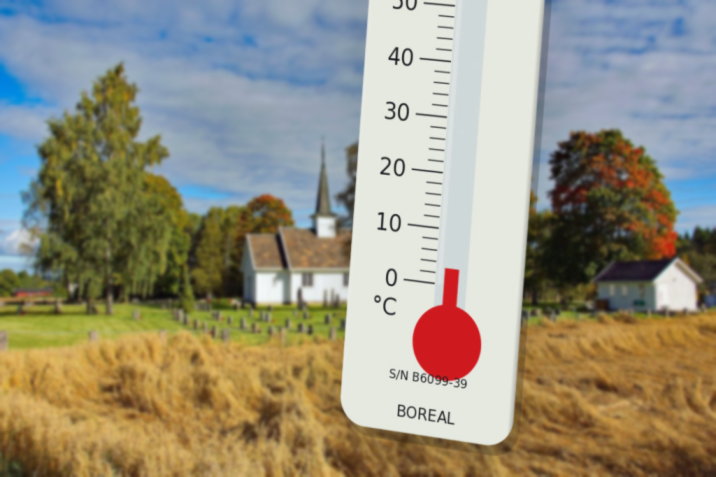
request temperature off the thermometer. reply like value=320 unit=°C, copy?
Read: value=3 unit=°C
